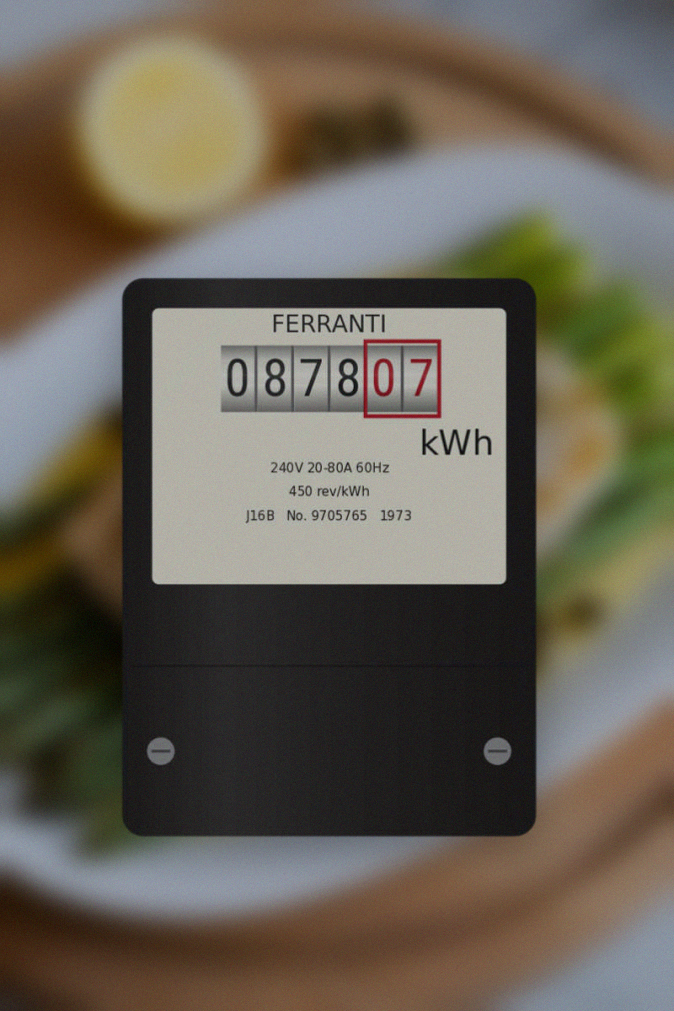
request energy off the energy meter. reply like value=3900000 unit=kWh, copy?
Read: value=878.07 unit=kWh
